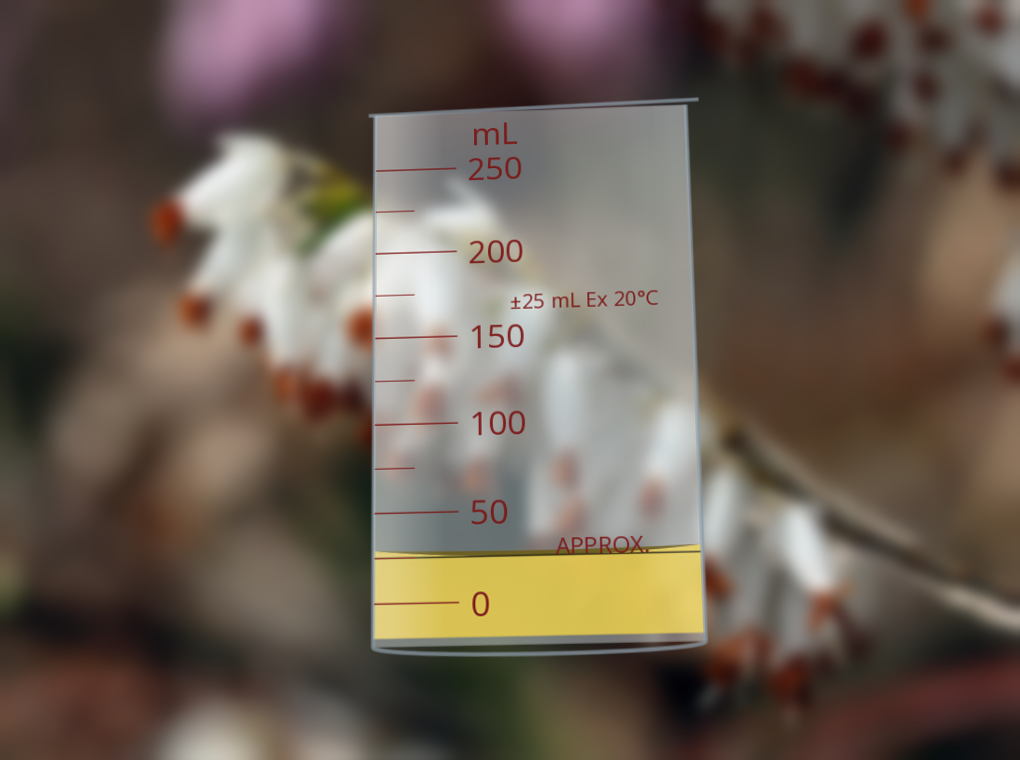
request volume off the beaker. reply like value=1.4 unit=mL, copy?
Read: value=25 unit=mL
